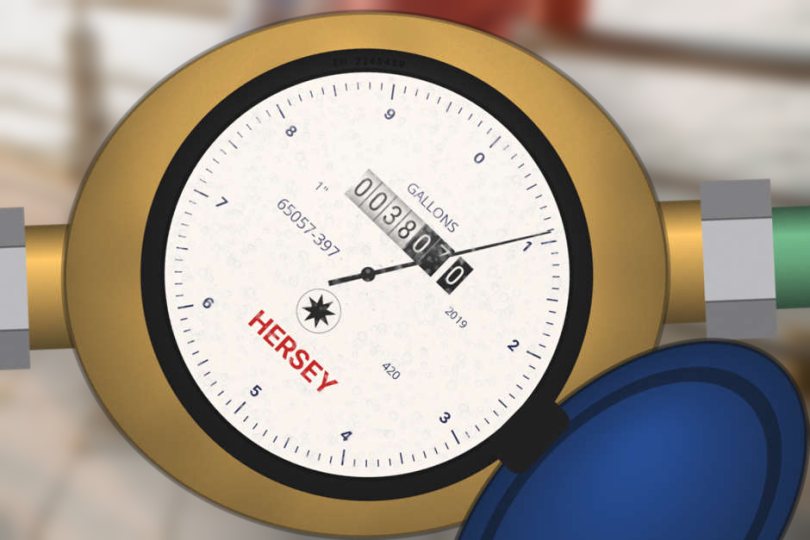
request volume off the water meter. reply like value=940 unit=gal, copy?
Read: value=38070.9 unit=gal
